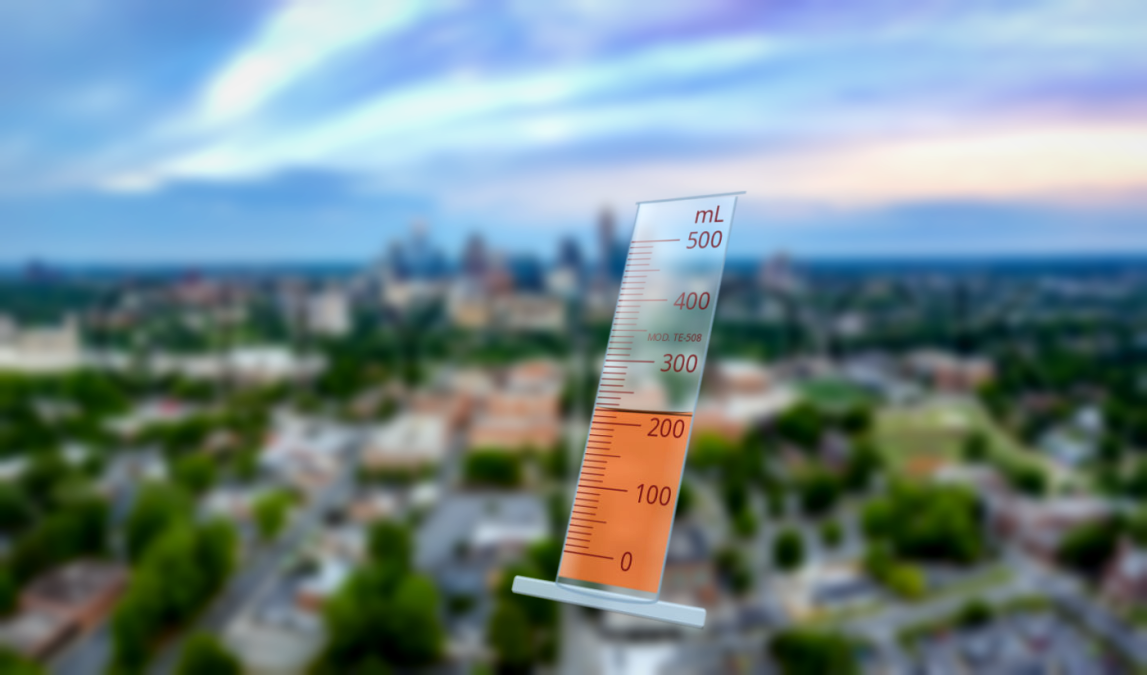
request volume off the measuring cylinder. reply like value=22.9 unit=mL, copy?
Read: value=220 unit=mL
